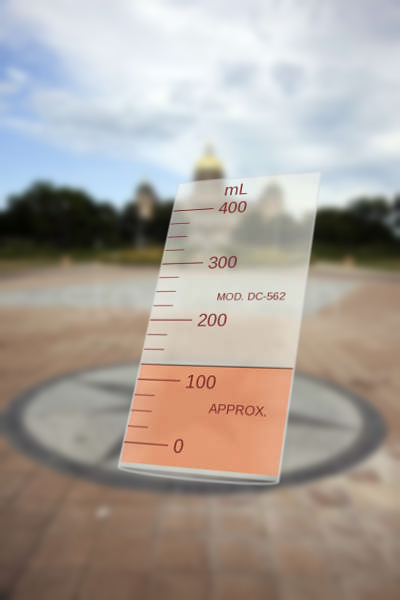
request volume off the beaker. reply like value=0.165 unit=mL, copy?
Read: value=125 unit=mL
